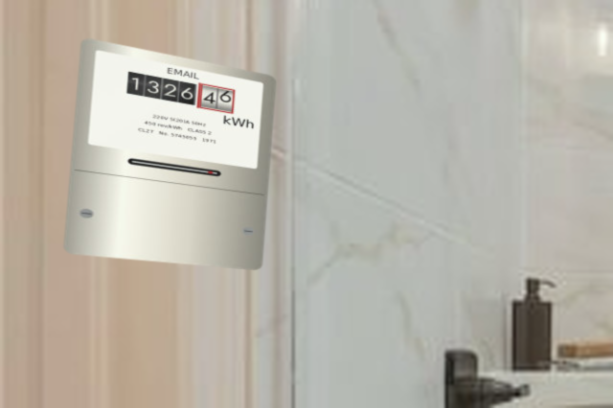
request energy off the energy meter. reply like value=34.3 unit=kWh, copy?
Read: value=1326.46 unit=kWh
